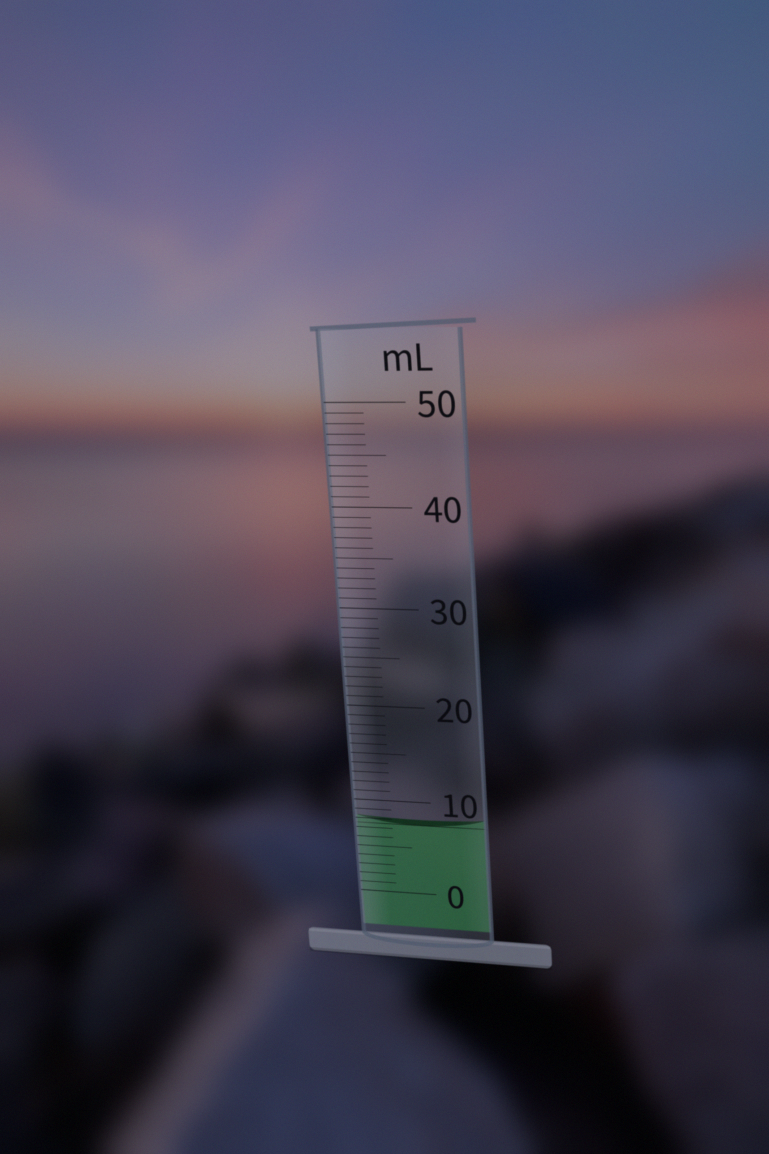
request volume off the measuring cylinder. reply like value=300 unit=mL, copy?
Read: value=7.5 unit=mL
